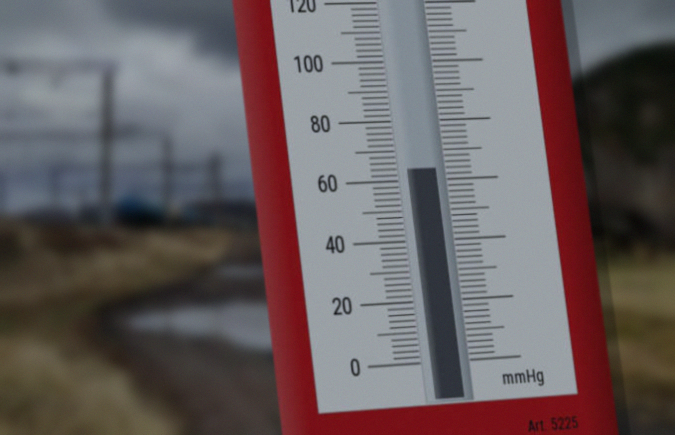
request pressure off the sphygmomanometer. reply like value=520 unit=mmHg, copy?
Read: value=64 unit=mmHg
